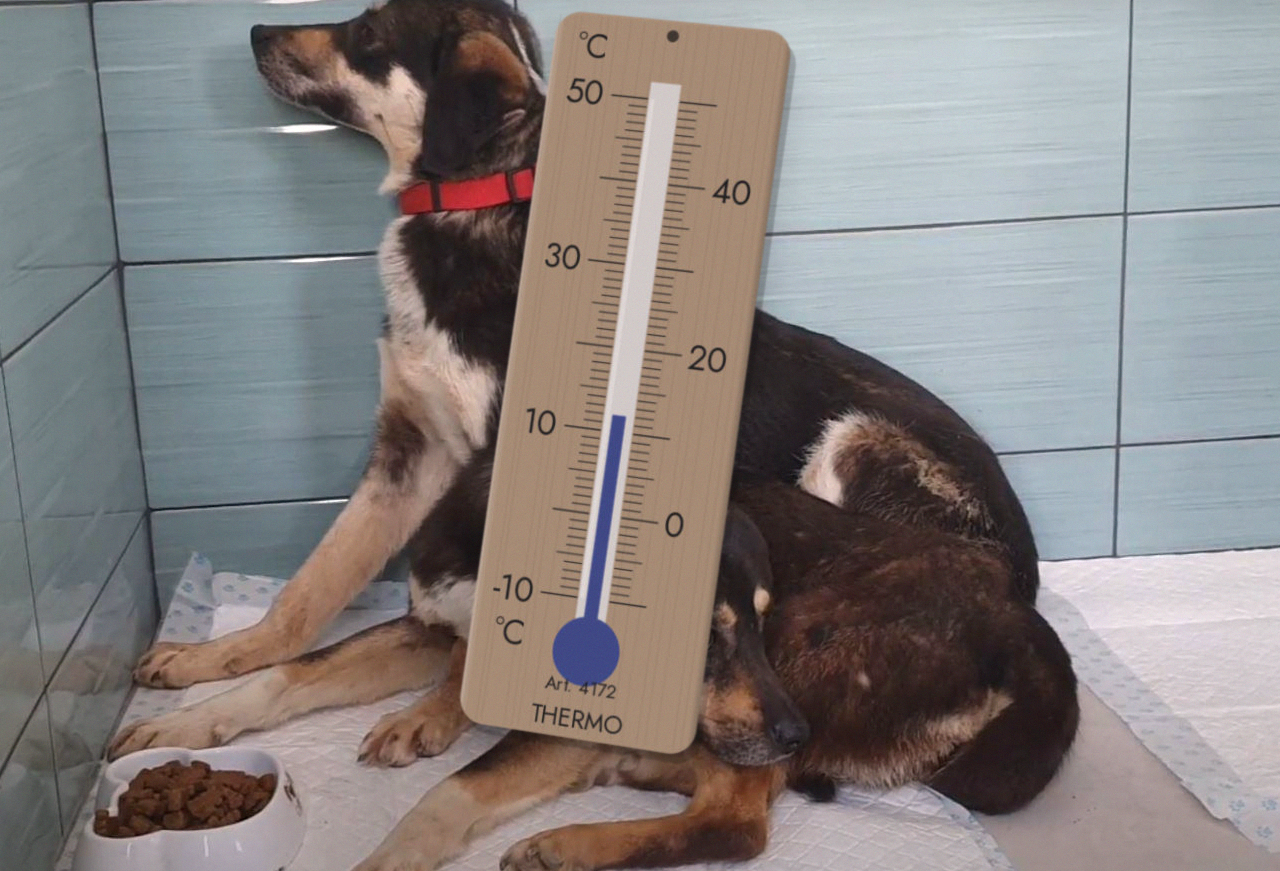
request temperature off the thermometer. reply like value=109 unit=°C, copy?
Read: value=12 unit=°C
